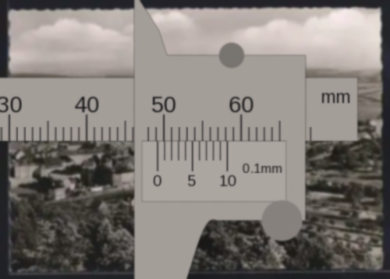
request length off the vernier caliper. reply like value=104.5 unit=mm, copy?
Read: value=49.2 unit=mm
